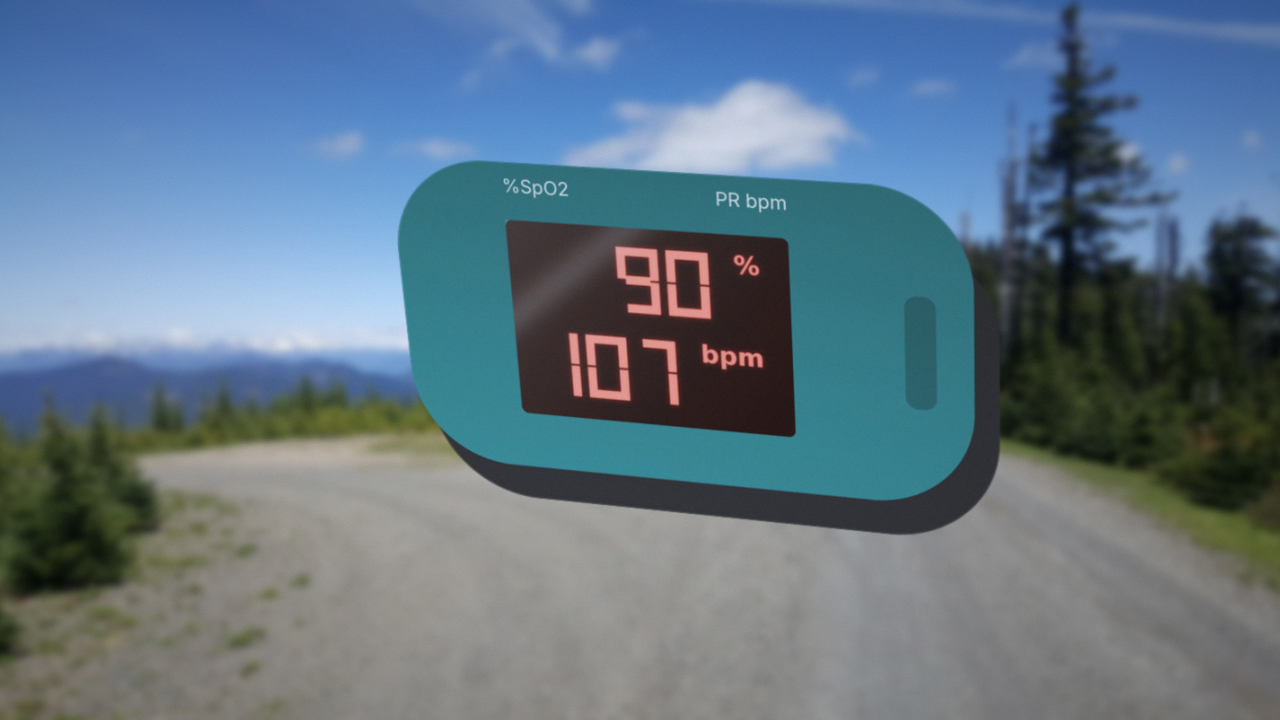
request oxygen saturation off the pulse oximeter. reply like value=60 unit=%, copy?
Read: value=90 unit=%
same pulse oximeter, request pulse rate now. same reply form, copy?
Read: value=107 unit=bpm
